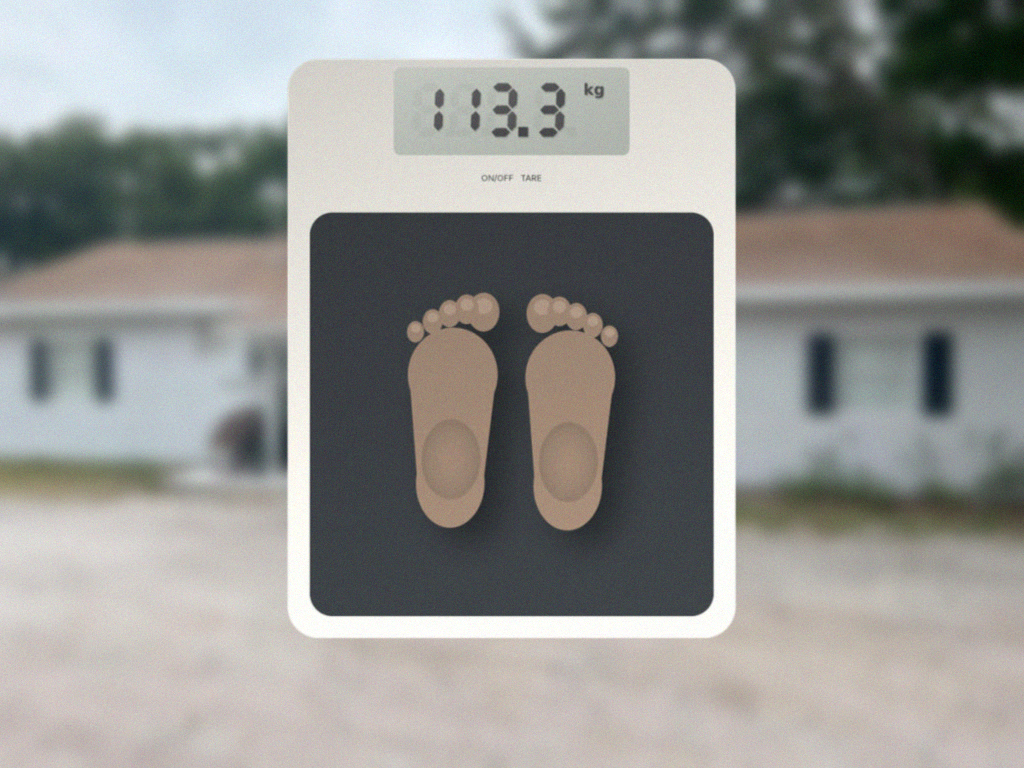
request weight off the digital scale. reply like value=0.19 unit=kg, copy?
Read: value=113.3 unit=kg
